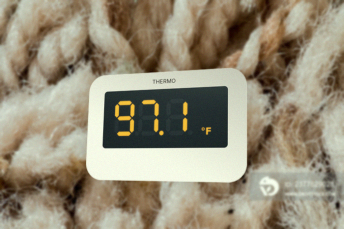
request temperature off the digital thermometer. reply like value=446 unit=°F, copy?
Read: value=97.1 unit=°F
